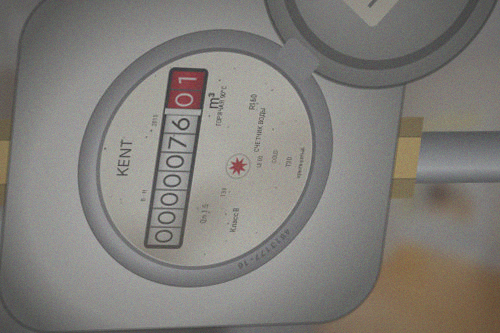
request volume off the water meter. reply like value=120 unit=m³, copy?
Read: value=76.01 unit=m³
